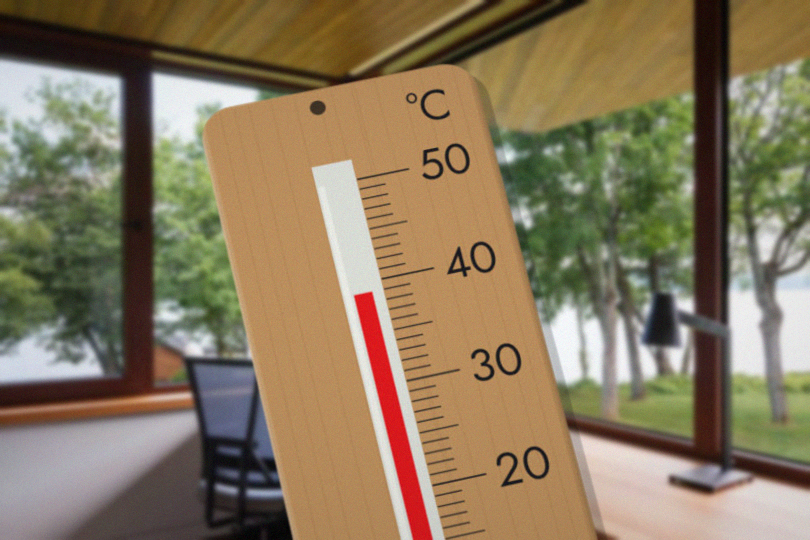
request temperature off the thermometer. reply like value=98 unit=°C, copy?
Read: value=39 unit=°C
